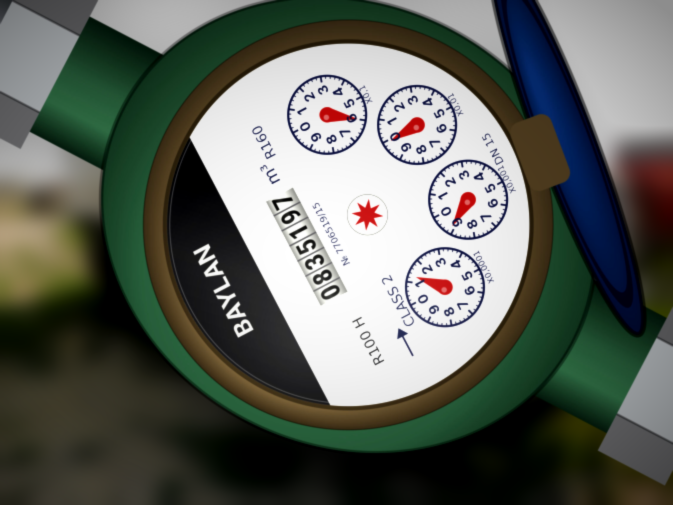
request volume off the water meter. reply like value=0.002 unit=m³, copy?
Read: value=835197.5991 unit=m³
